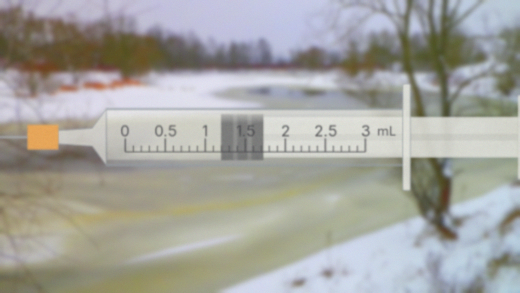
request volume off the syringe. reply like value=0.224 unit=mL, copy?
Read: value=1.2 unit=mL
